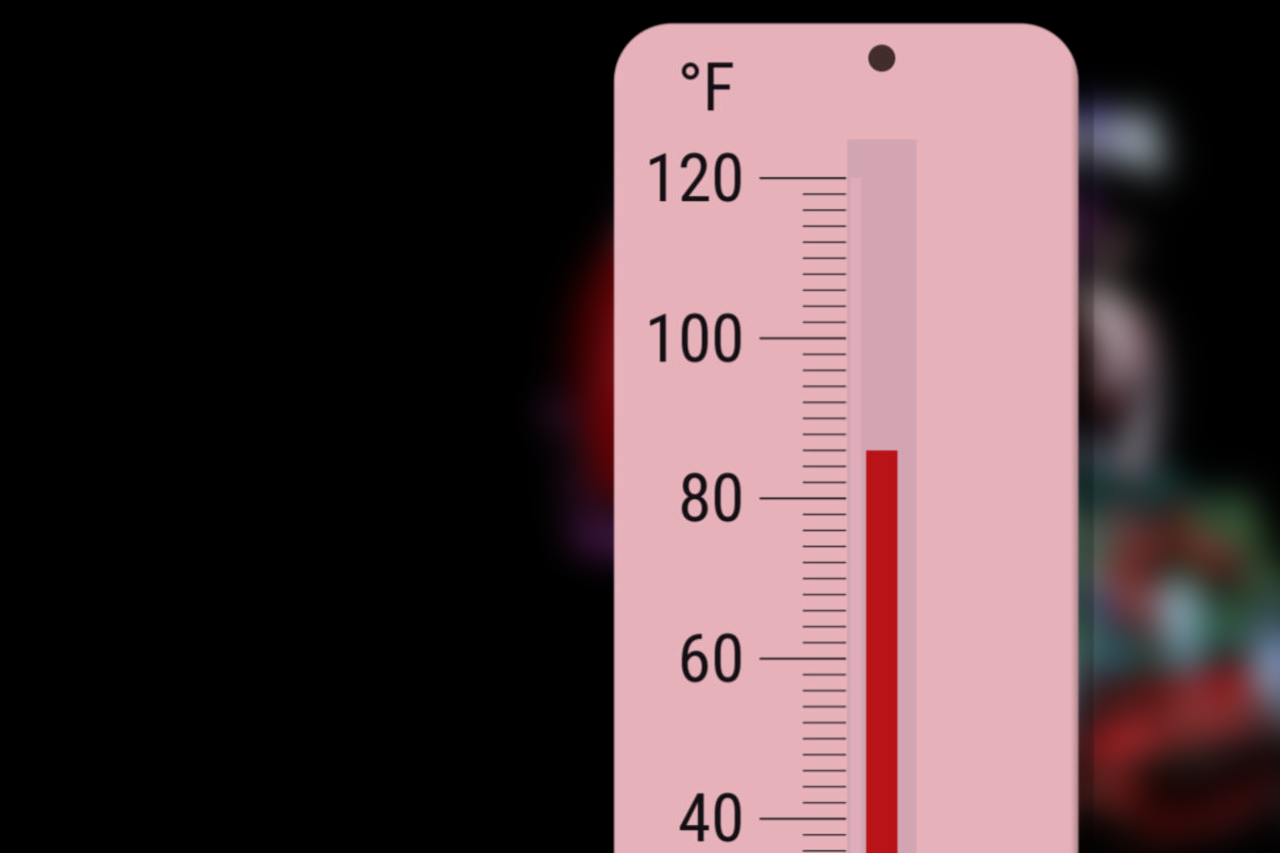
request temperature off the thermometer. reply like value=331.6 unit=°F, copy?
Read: value=86 unit=°F
